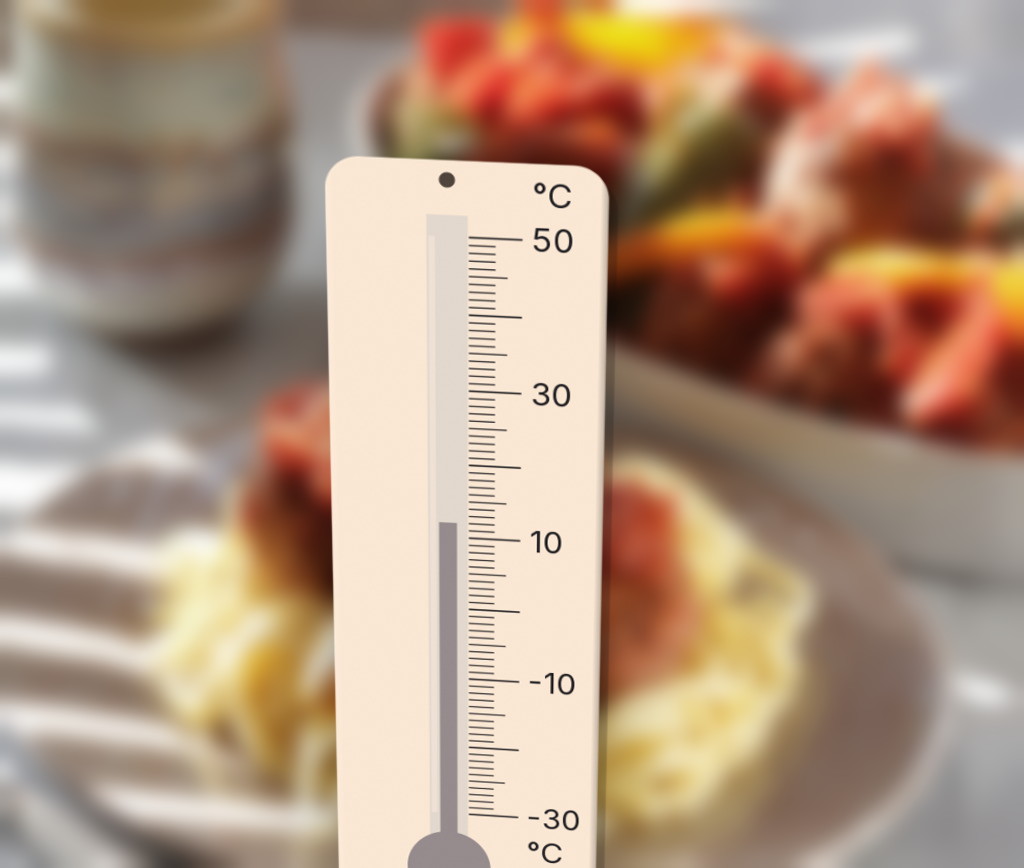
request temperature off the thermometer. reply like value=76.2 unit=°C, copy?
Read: value=12 unit=°C
